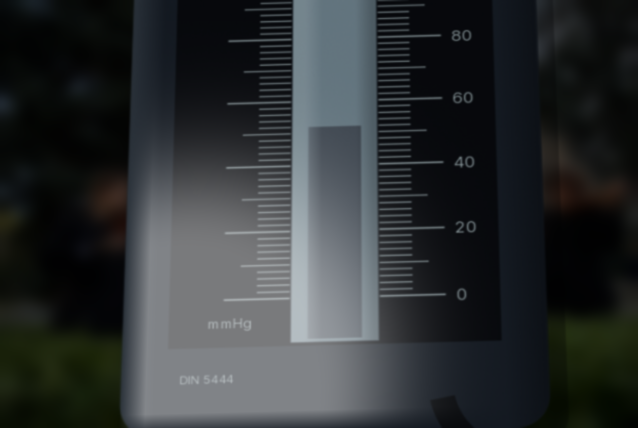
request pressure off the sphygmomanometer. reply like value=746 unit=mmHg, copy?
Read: value=52 unit=mmHg
